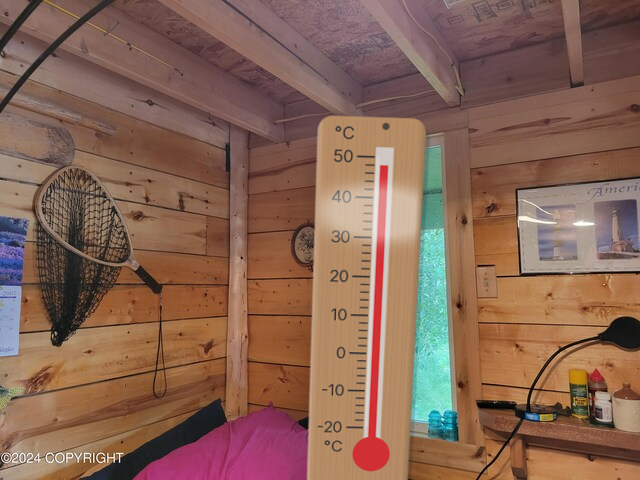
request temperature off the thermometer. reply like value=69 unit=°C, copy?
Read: value=48 unit=°C
